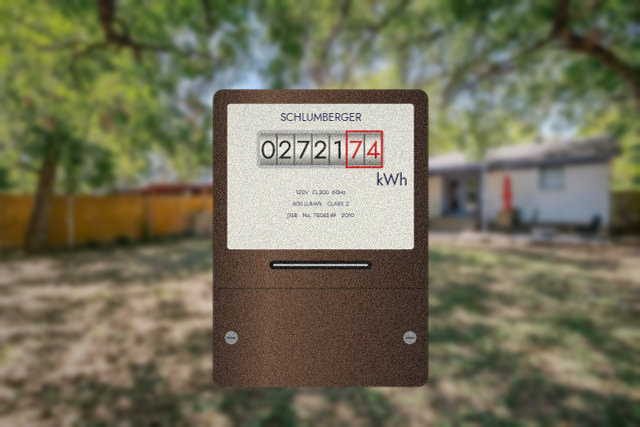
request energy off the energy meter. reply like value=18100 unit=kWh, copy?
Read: value=2721.74 unit=kWh
